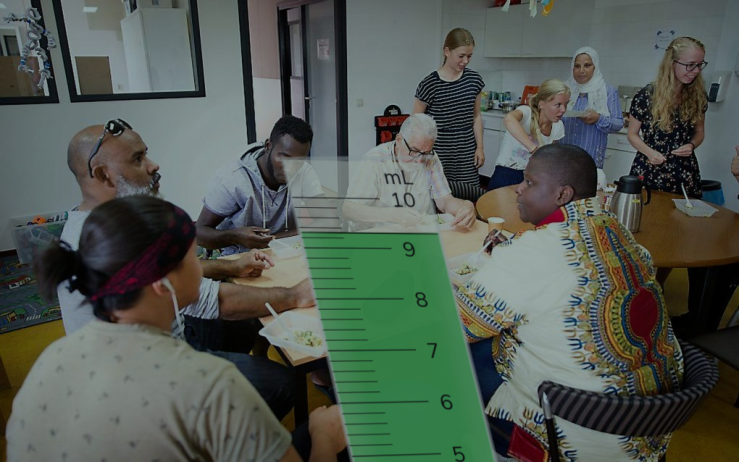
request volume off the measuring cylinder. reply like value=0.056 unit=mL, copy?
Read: value=9.3 unit=mL
